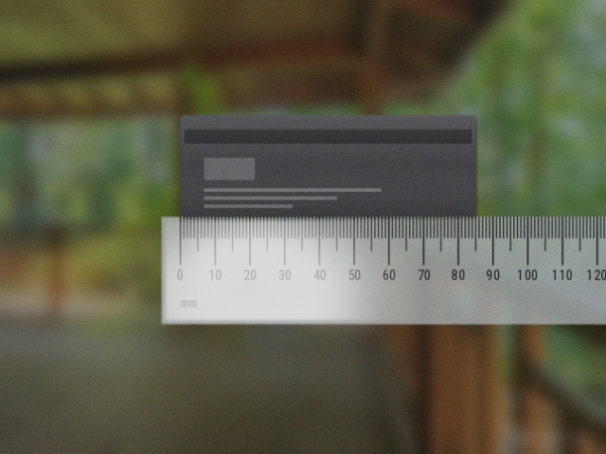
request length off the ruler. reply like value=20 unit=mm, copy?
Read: value=85 unit=mm
